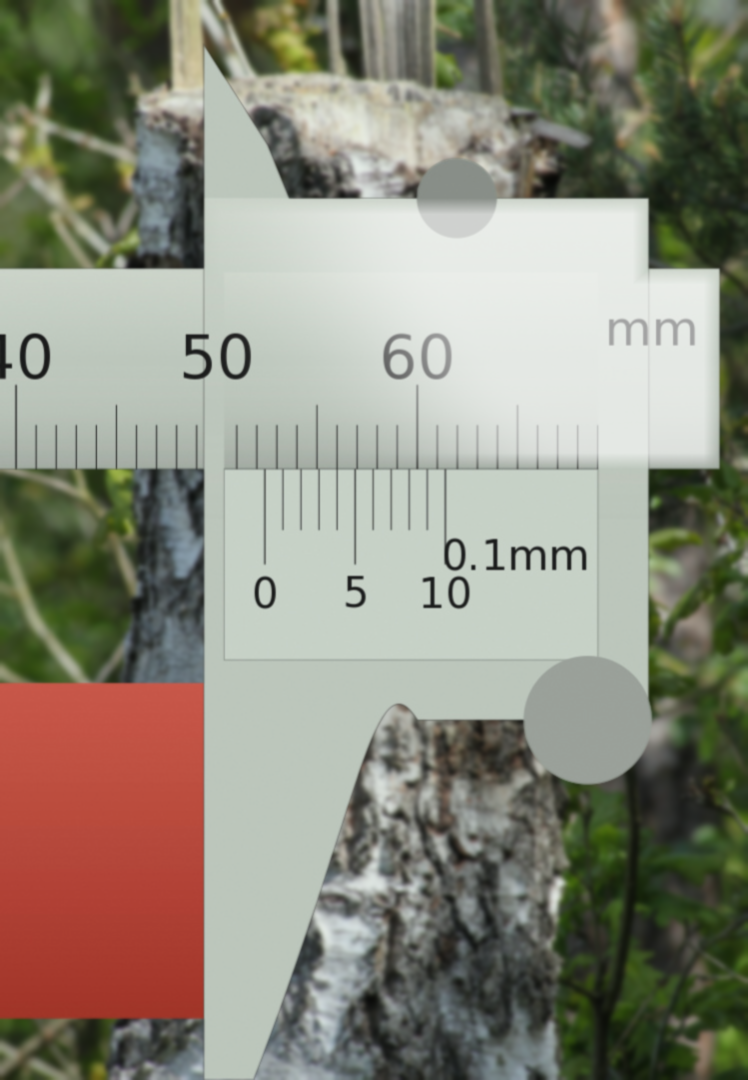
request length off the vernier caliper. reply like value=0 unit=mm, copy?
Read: value=52.4 unit=mm
